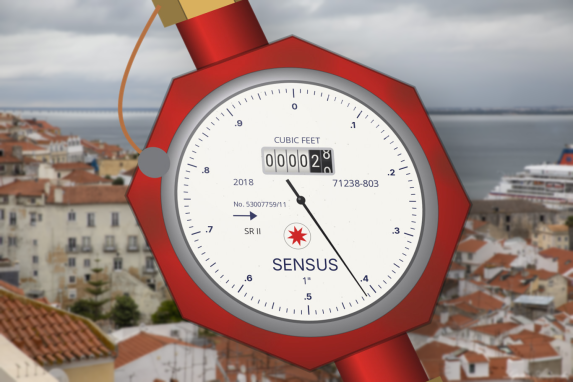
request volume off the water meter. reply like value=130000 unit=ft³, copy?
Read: value=28.41 unit=ft³
